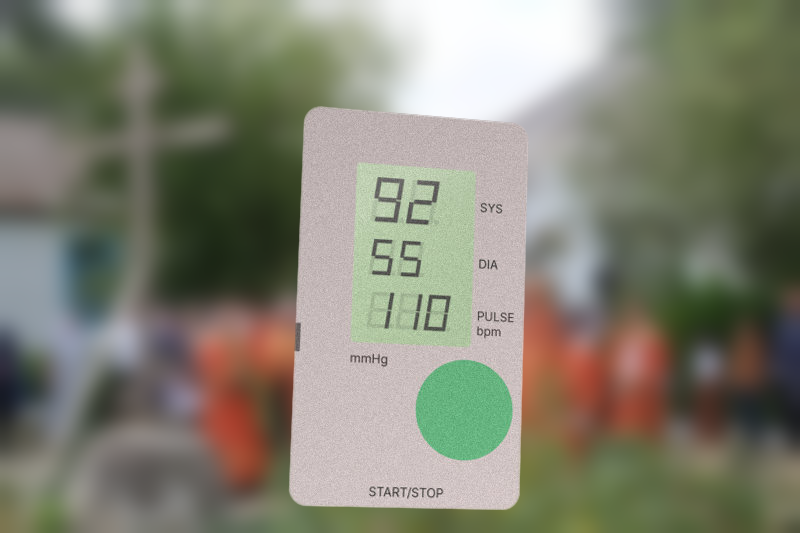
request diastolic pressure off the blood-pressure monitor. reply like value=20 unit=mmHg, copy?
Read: value=55 unit=mmHg
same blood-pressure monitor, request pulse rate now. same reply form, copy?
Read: value=110 unit=bpm
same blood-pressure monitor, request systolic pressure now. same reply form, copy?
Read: value=92 unit=mmHg
